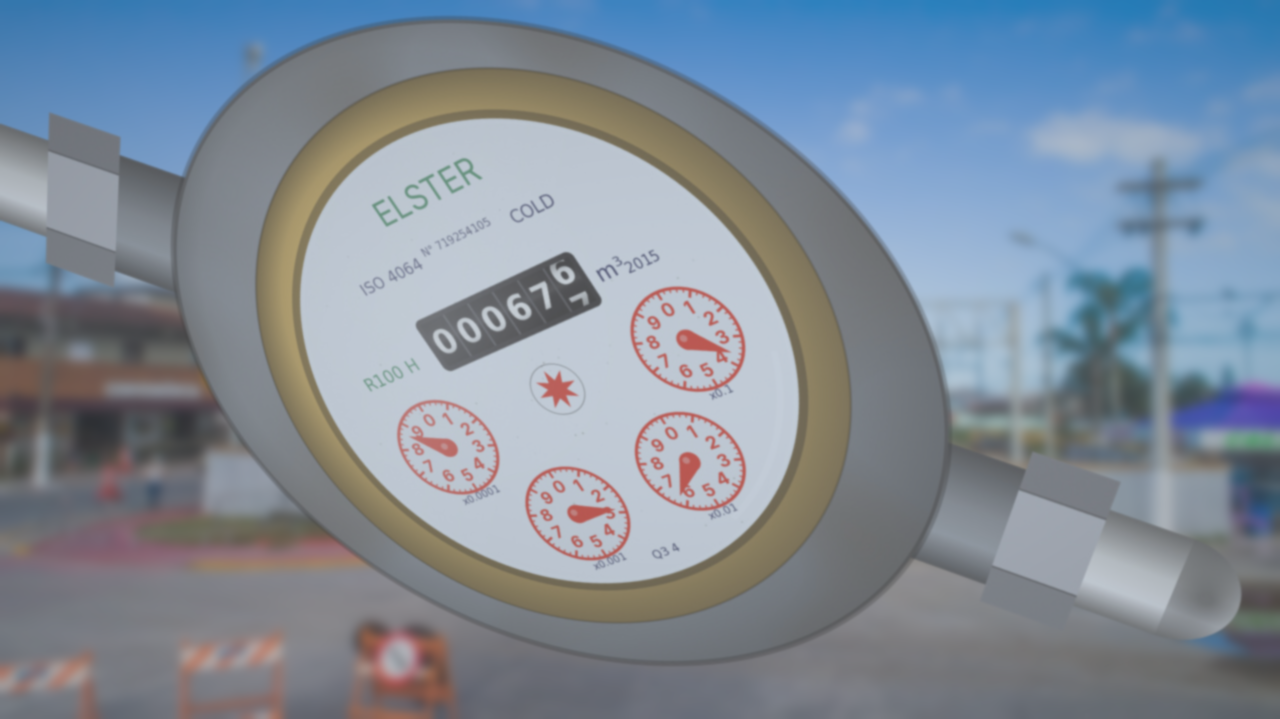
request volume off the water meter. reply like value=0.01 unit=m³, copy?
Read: value=676.3628 unit=m³
